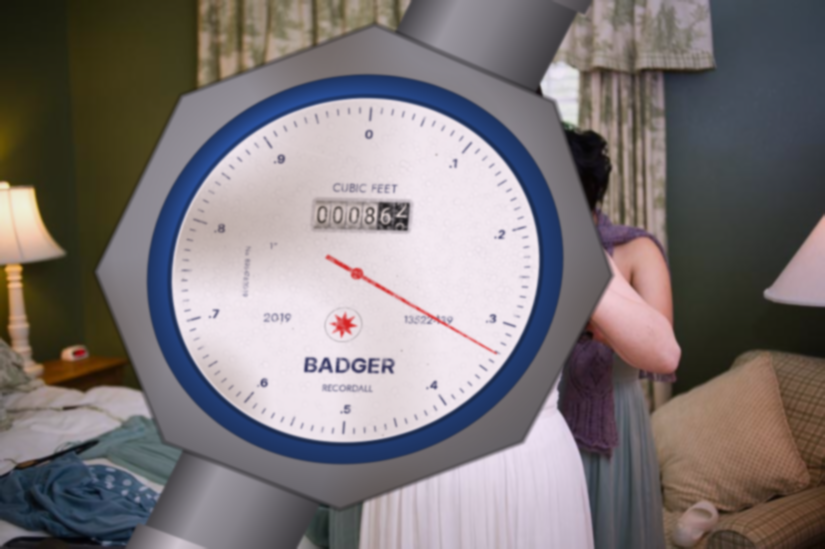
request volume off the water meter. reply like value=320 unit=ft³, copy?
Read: value=862.33 unit=ft³
